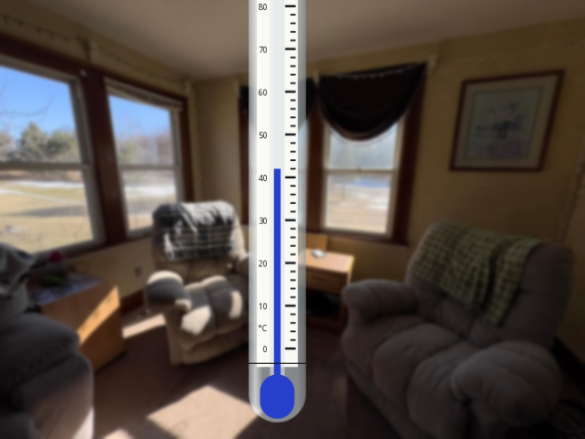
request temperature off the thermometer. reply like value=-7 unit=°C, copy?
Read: value=42 unit=°C
